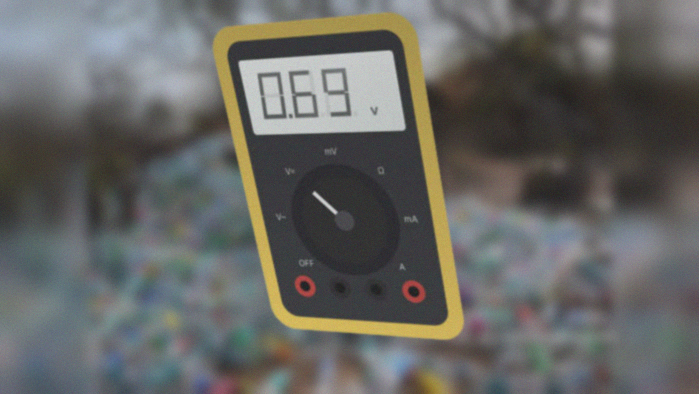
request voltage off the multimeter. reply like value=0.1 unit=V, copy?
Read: value=0.69 unit=V
